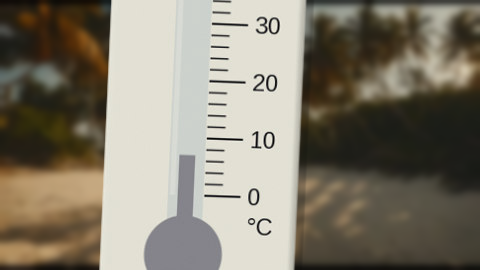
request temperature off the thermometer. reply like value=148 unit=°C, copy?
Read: value=7 unit=°C
